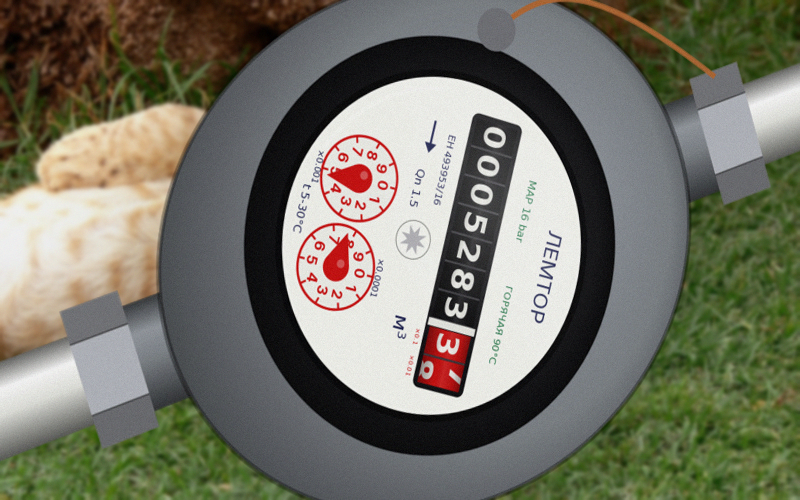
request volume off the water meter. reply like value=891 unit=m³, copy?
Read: value=5283.3747 unit=m³
